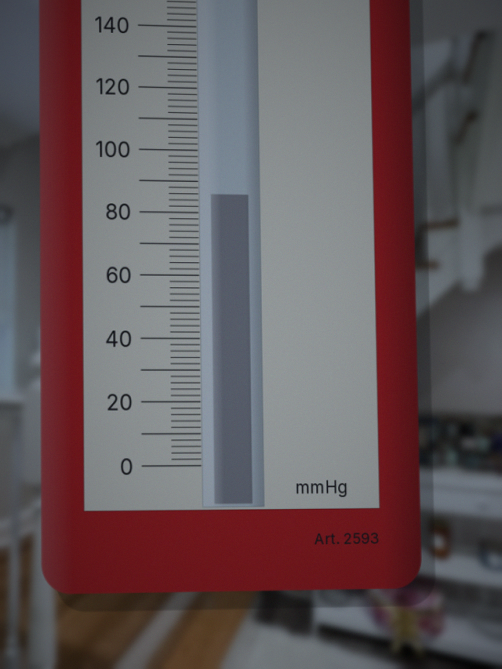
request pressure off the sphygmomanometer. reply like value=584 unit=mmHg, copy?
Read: value=86 unit=mmHg
